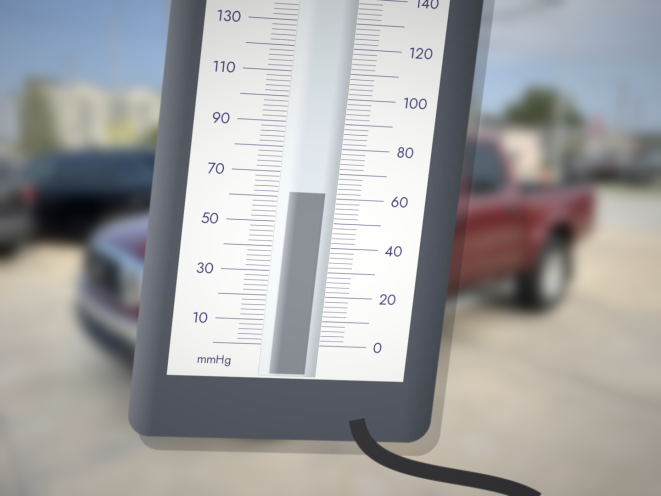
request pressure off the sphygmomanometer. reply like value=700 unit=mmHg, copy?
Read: value=62 unit=mmHg
